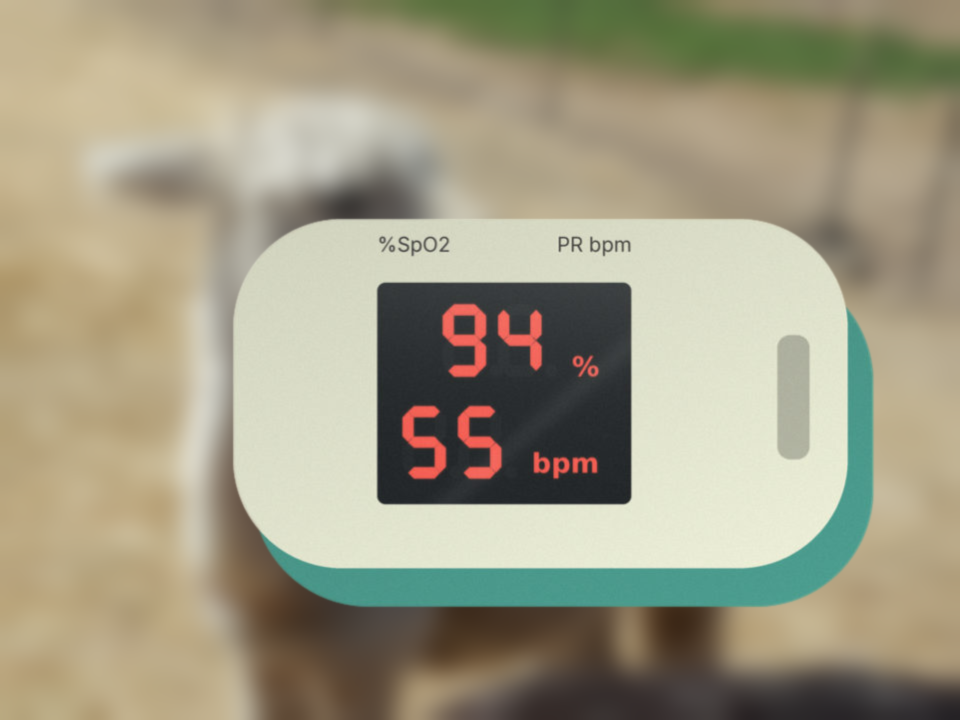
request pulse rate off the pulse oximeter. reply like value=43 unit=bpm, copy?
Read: value=55 unit=bpm
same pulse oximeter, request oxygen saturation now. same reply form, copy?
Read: value=94 unit=%
